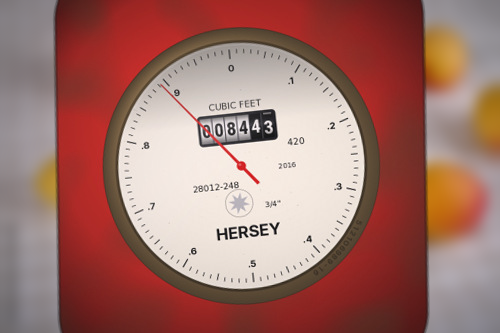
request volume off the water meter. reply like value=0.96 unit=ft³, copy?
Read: value=8442.89 unit=ft³
